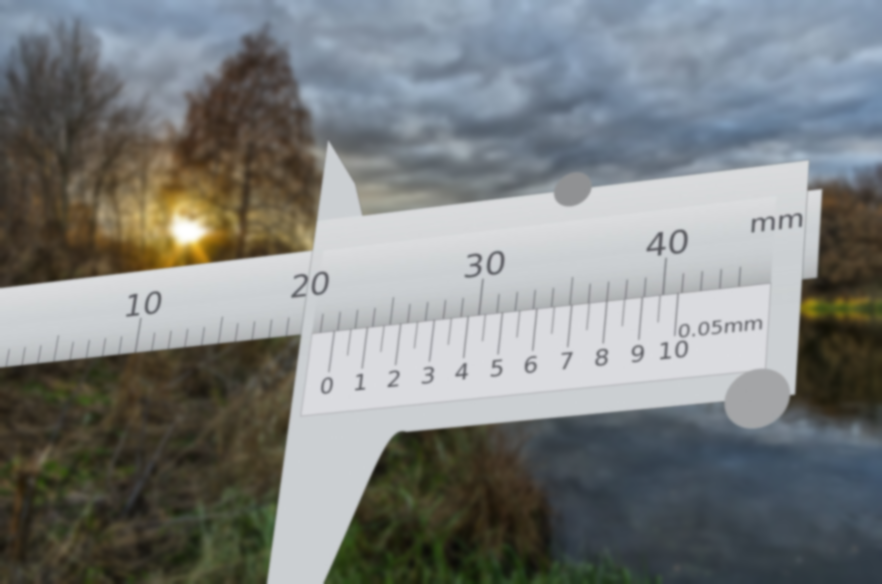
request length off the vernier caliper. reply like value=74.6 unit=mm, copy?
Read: value=21.8 unit=mm
